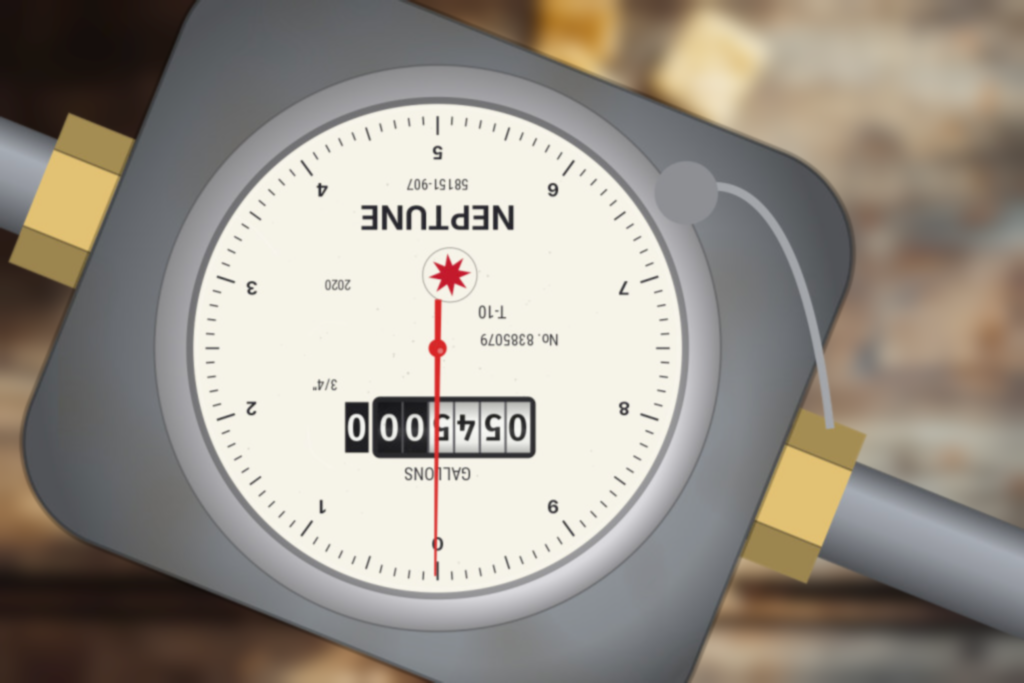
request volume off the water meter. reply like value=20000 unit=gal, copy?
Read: value=545000.0 unit=gal
